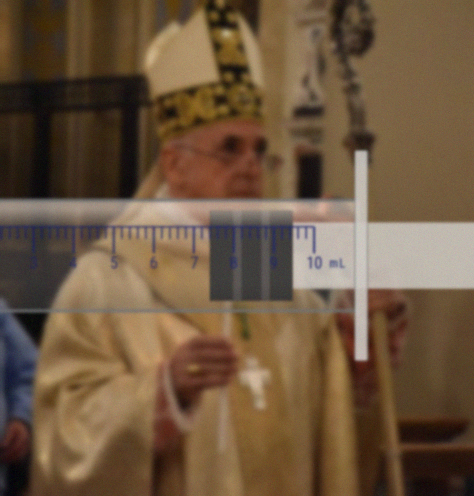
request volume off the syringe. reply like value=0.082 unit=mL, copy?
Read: value=7.4 unit=mL
